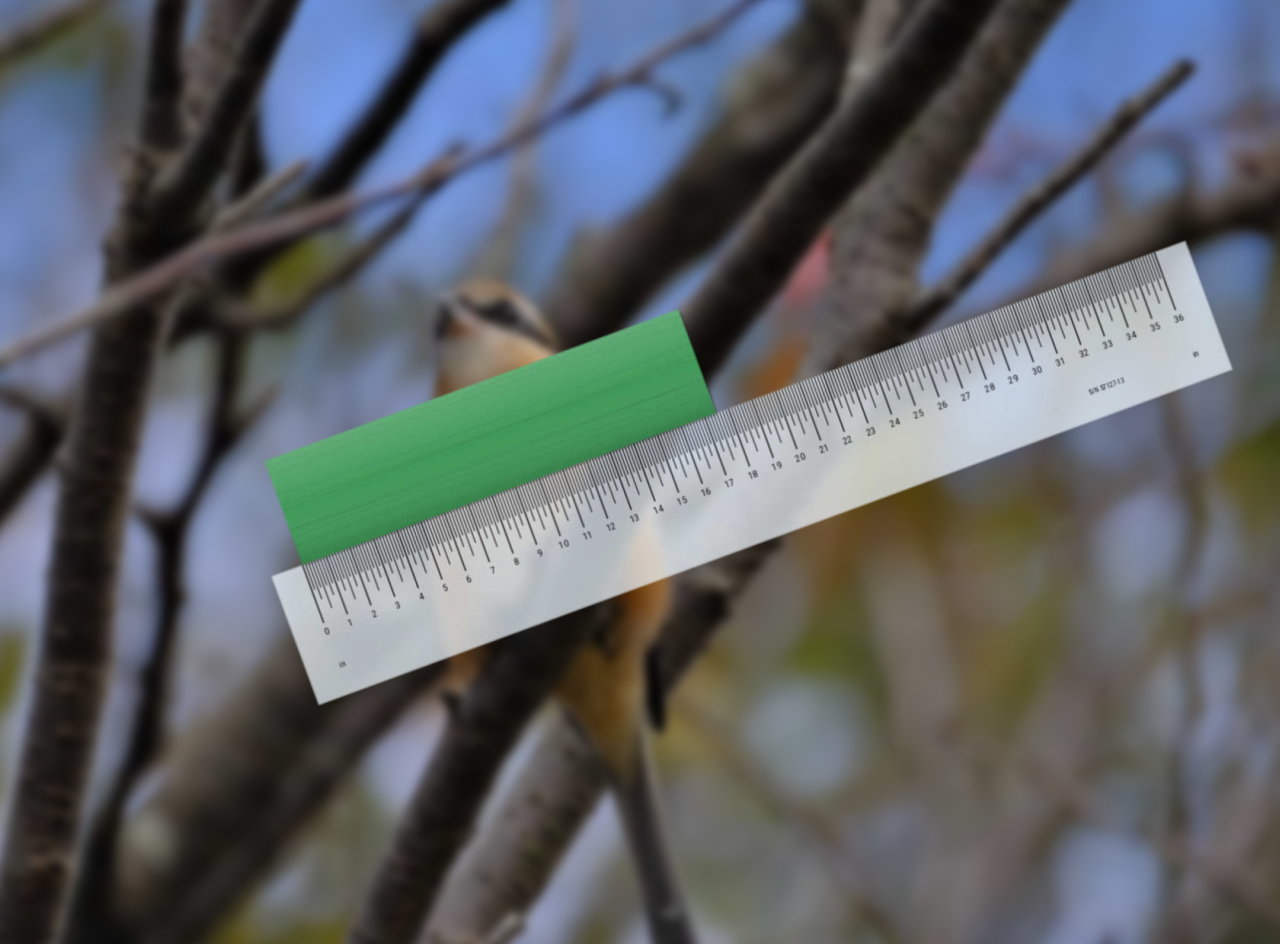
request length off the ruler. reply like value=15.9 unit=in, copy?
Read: value=17.5 unit=in
